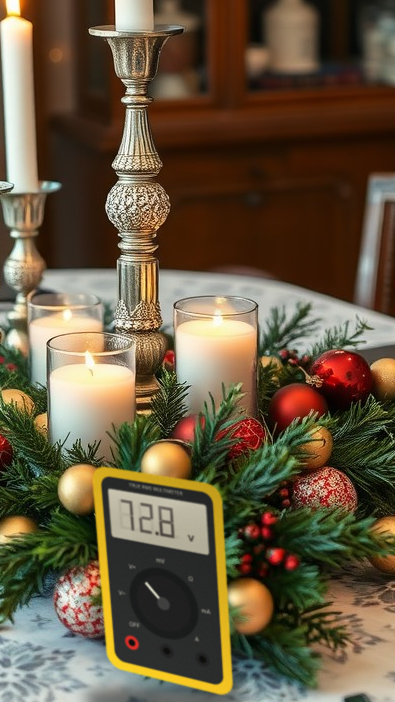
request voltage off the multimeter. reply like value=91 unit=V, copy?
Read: value=72.8 unit=V
